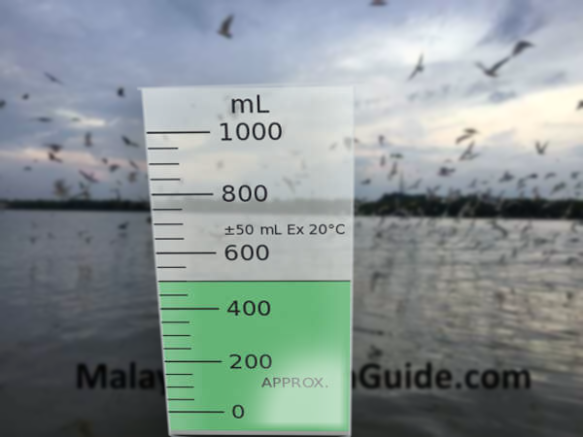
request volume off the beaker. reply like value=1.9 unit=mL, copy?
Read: value=500 unit=mL
